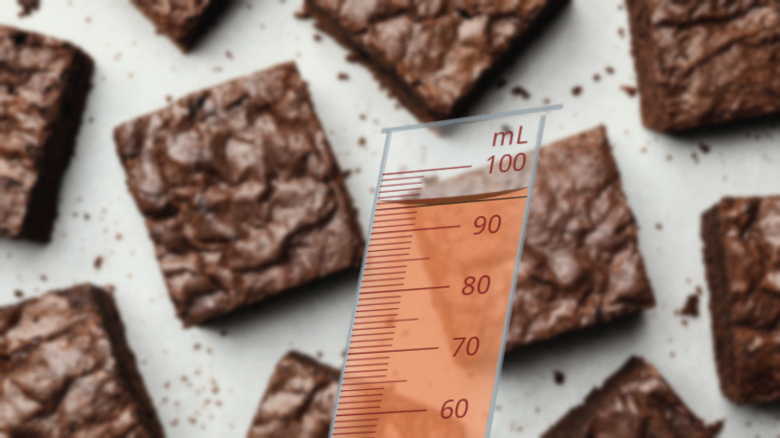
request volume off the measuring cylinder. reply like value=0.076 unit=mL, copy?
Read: value=94 unit=mL
